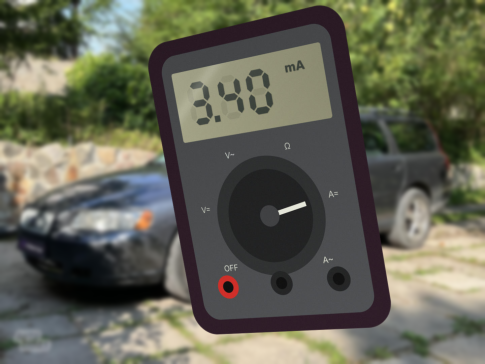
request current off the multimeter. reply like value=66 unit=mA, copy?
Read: value=3.40 unit=mA
